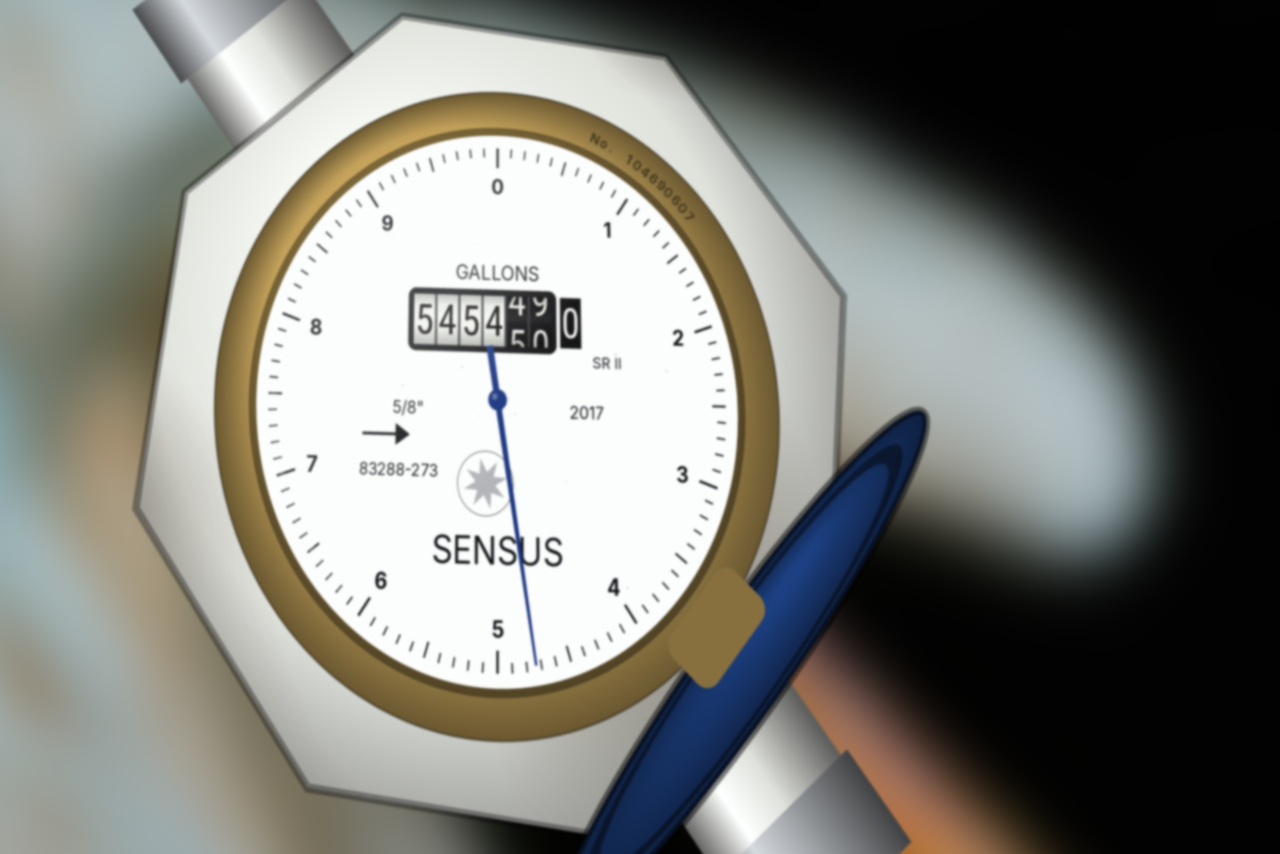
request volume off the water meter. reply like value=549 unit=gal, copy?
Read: value=5454494.7 unit=gal
